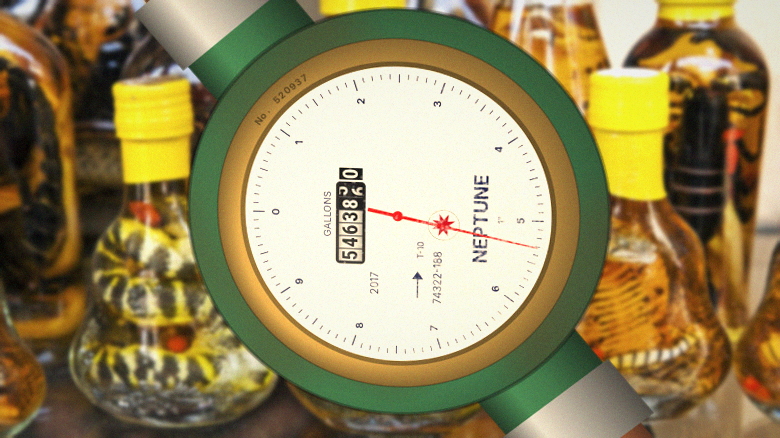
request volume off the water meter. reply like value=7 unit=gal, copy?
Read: value=5463855.3 unit=gal
